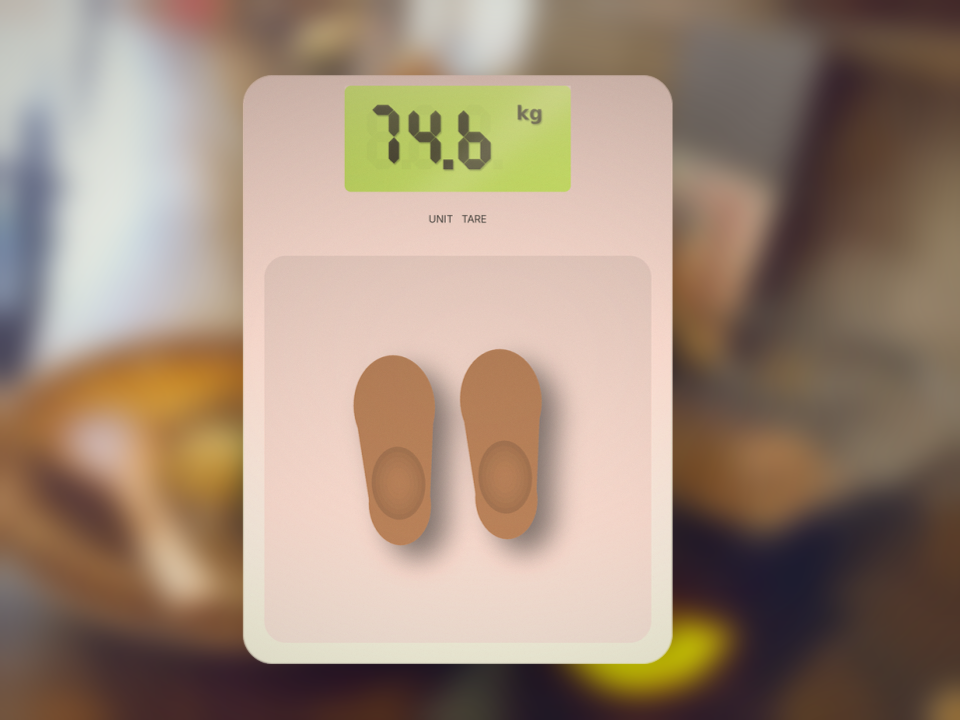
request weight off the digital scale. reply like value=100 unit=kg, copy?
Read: value=74.6 unit=kg
